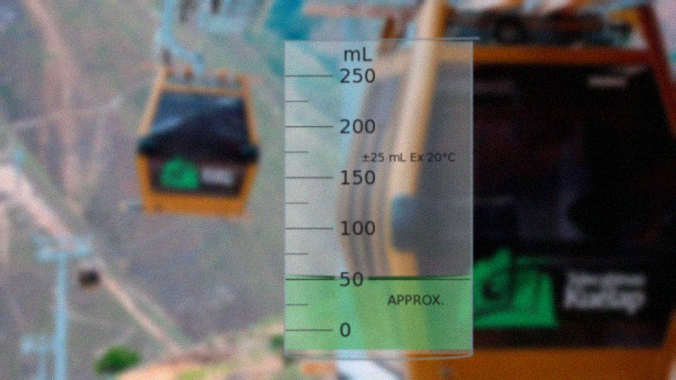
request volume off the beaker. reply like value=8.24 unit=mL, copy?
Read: value=50 unit=mL
